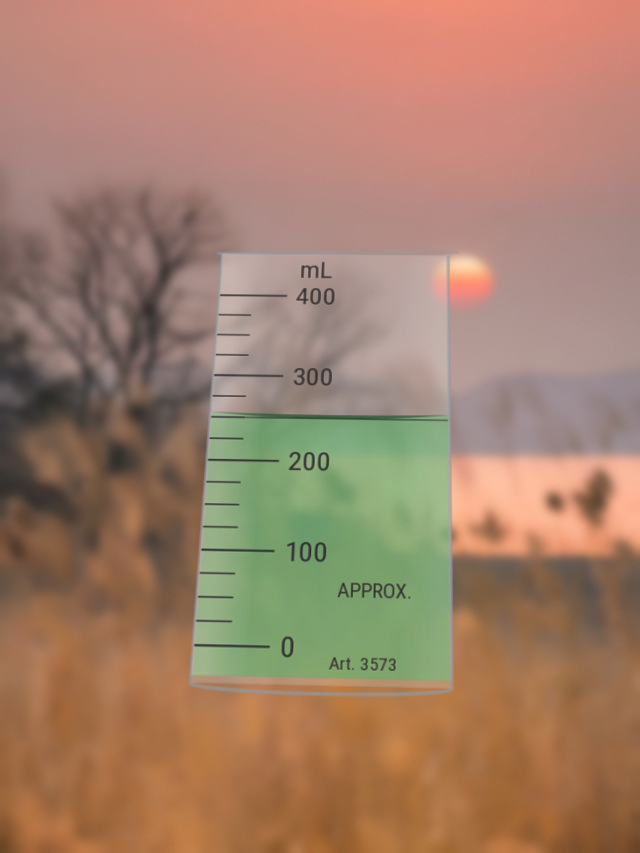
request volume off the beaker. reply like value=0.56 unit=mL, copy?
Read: value=250 unit=mL
